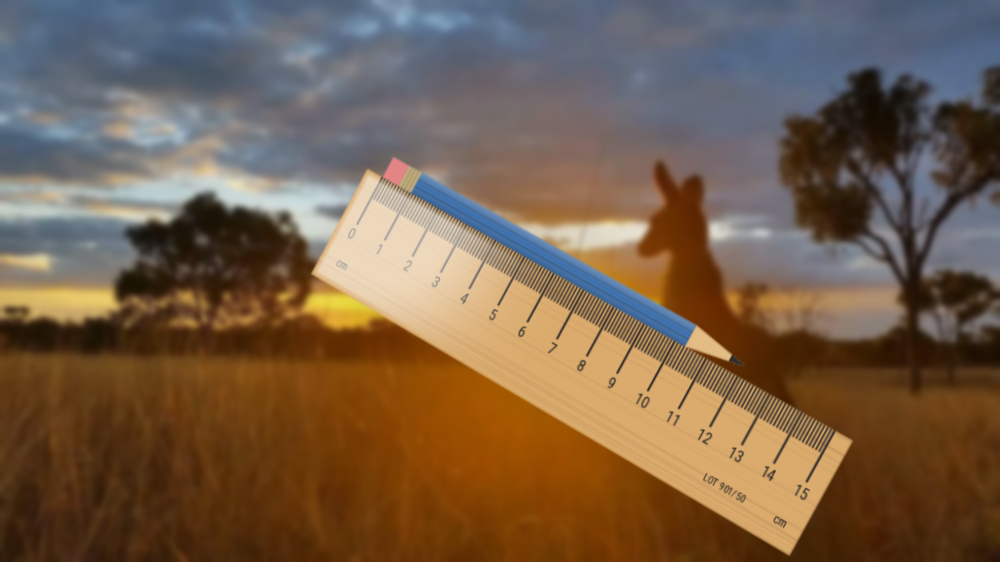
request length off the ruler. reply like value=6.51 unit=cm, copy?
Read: value=12 unit=cm
